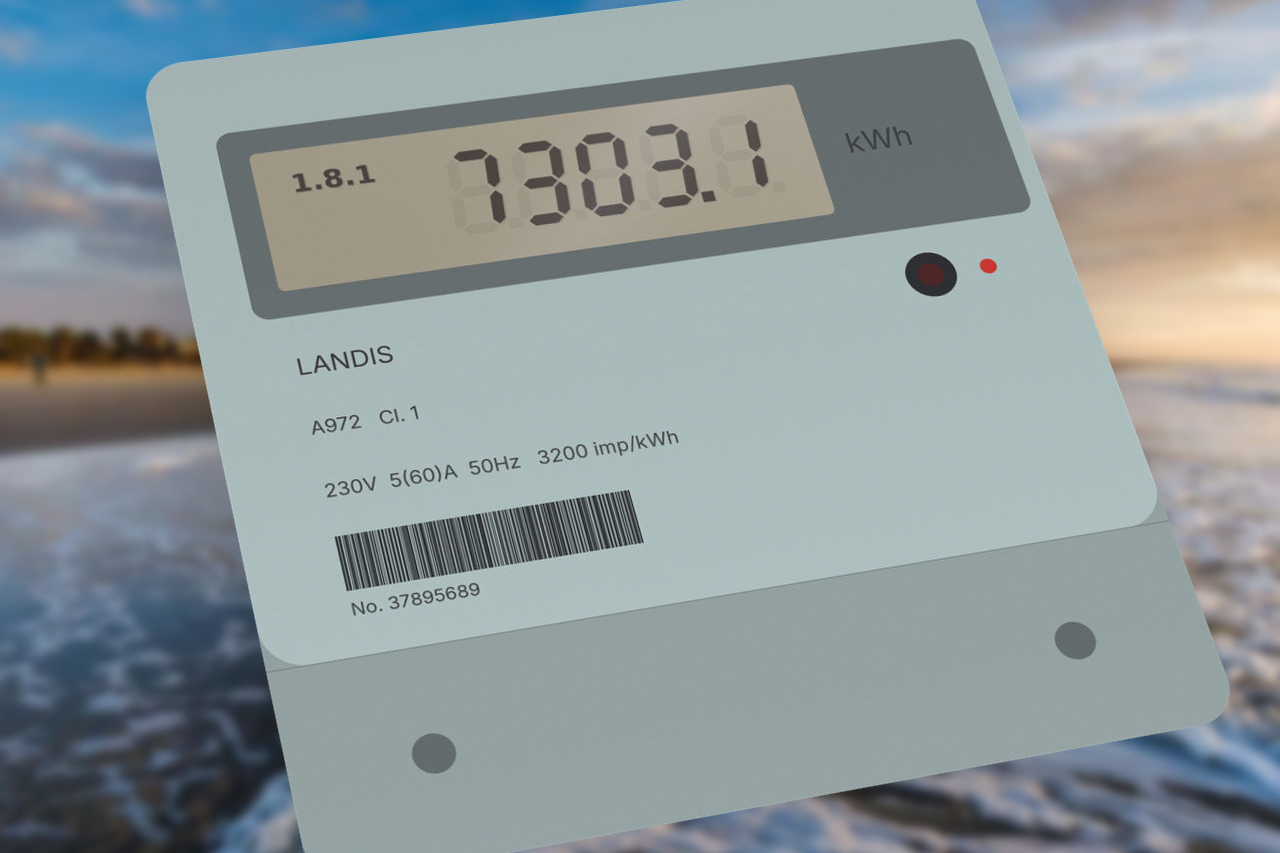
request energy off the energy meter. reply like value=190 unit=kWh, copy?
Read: value=7303.1 unit=kWh
